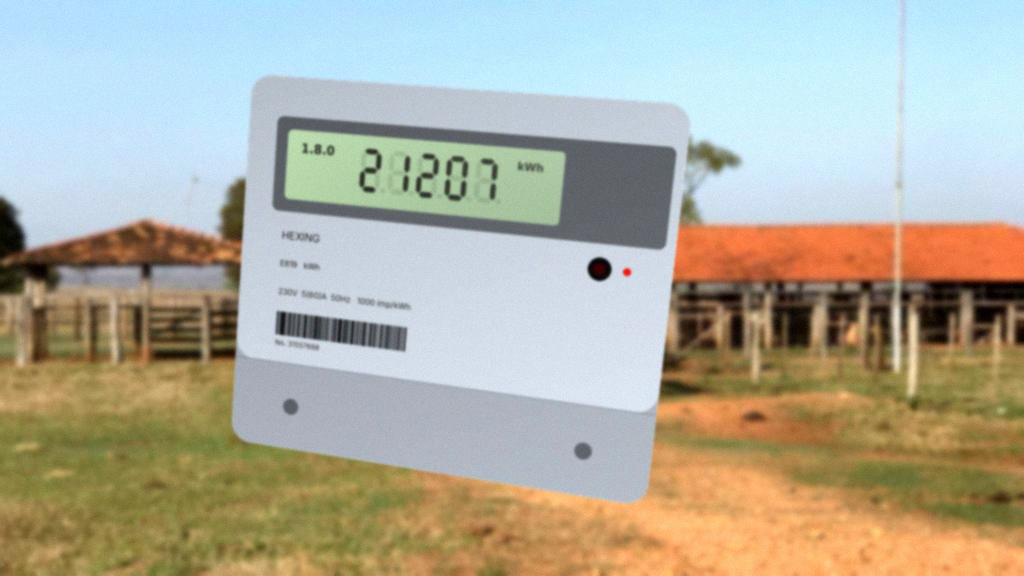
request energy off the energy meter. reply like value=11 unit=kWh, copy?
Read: value=21207 unit=kWh
